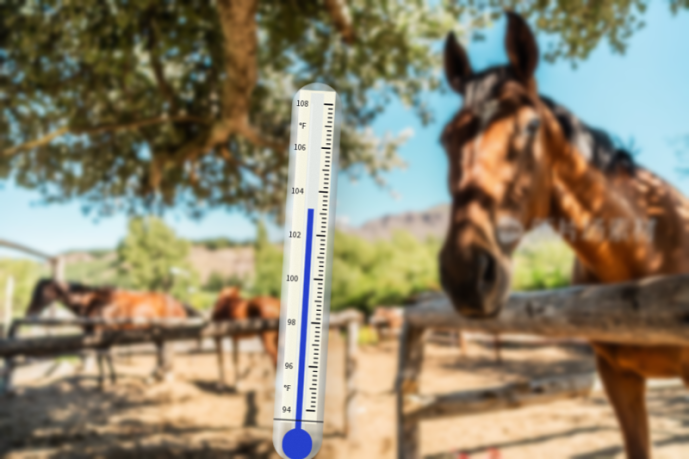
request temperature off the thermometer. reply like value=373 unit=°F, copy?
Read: value=103.2 unit=°F
